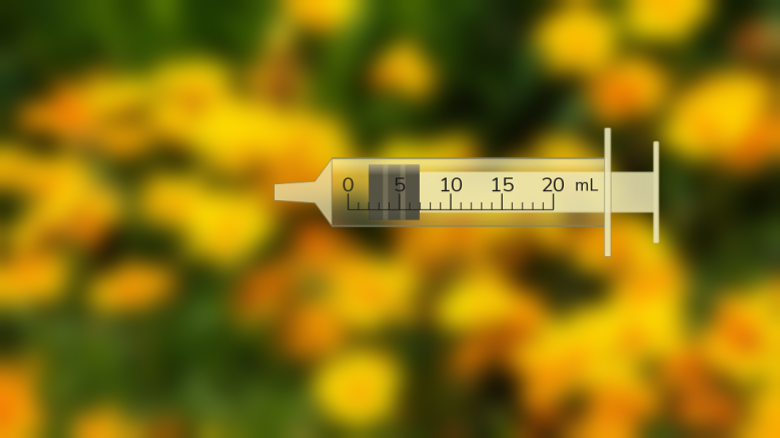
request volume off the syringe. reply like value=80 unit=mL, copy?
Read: value=2 unit=mL
